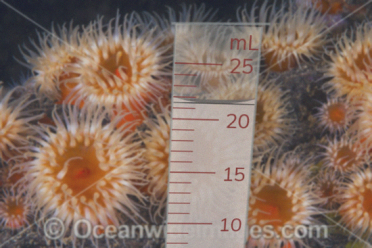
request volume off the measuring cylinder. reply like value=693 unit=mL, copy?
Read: value=21.5 unit=mL
